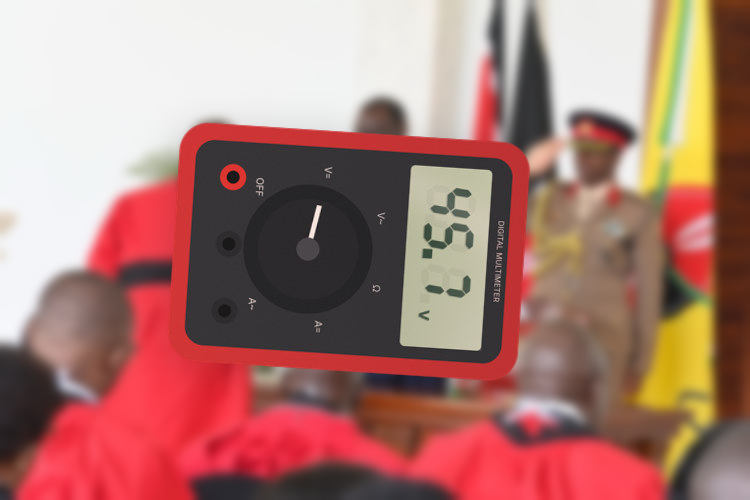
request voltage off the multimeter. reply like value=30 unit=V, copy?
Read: value=45.7 unit=V
